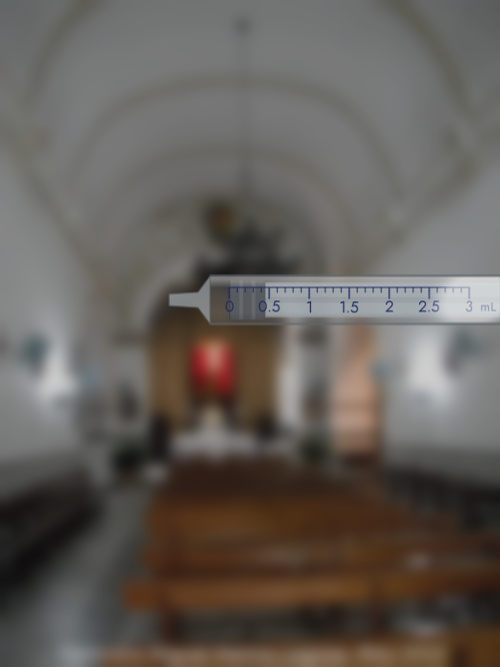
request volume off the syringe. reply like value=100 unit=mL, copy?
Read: value=0 unit=mL
